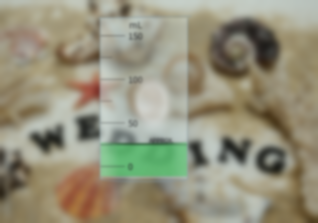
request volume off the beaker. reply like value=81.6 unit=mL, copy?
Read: value=25 unit=mL
